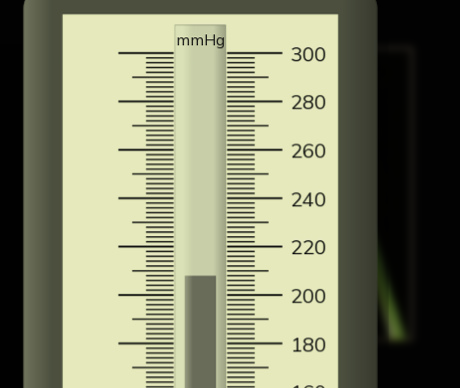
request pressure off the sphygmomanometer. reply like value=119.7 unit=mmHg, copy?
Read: value=208 unit=mmHg
